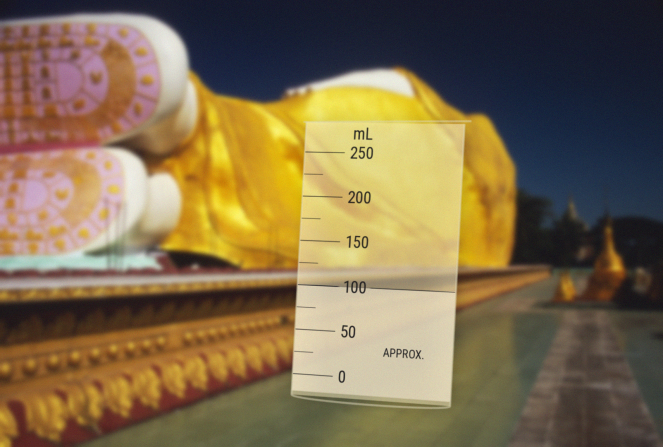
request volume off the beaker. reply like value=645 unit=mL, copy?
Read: value=100 unit=mL
